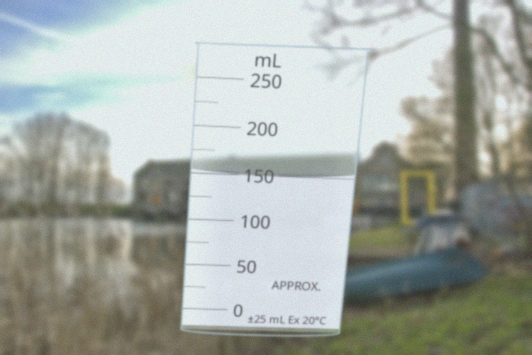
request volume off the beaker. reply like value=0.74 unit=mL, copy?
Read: value=150 unit=mL
